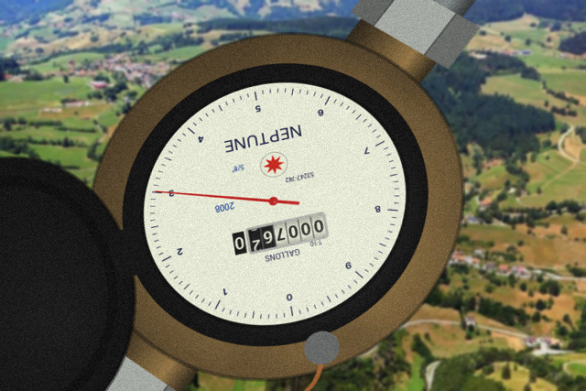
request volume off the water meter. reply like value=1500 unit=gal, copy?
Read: value=7623.0 unit=gal
